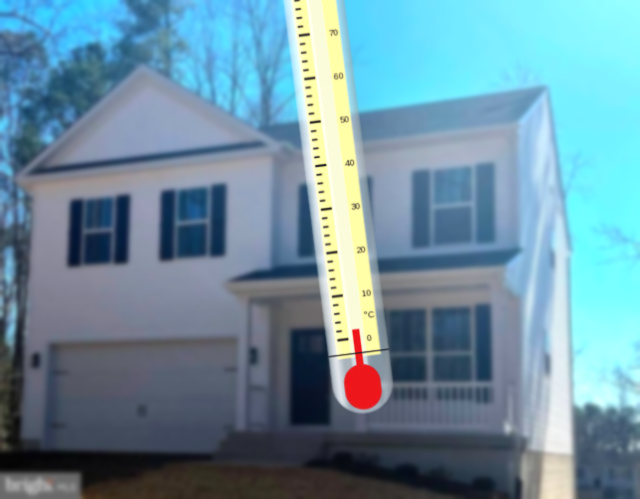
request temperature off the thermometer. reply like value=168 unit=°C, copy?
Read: value=2 unit=°C
